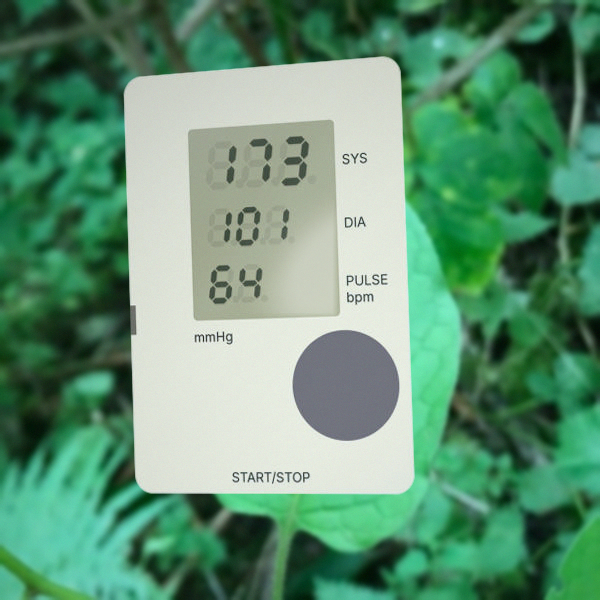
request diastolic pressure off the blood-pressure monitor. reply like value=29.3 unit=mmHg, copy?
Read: value=101 unit=mmHg
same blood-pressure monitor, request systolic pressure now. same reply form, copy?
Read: value=173 unit=mmHg
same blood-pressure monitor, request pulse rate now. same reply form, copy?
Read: value=64 unit=bpm
